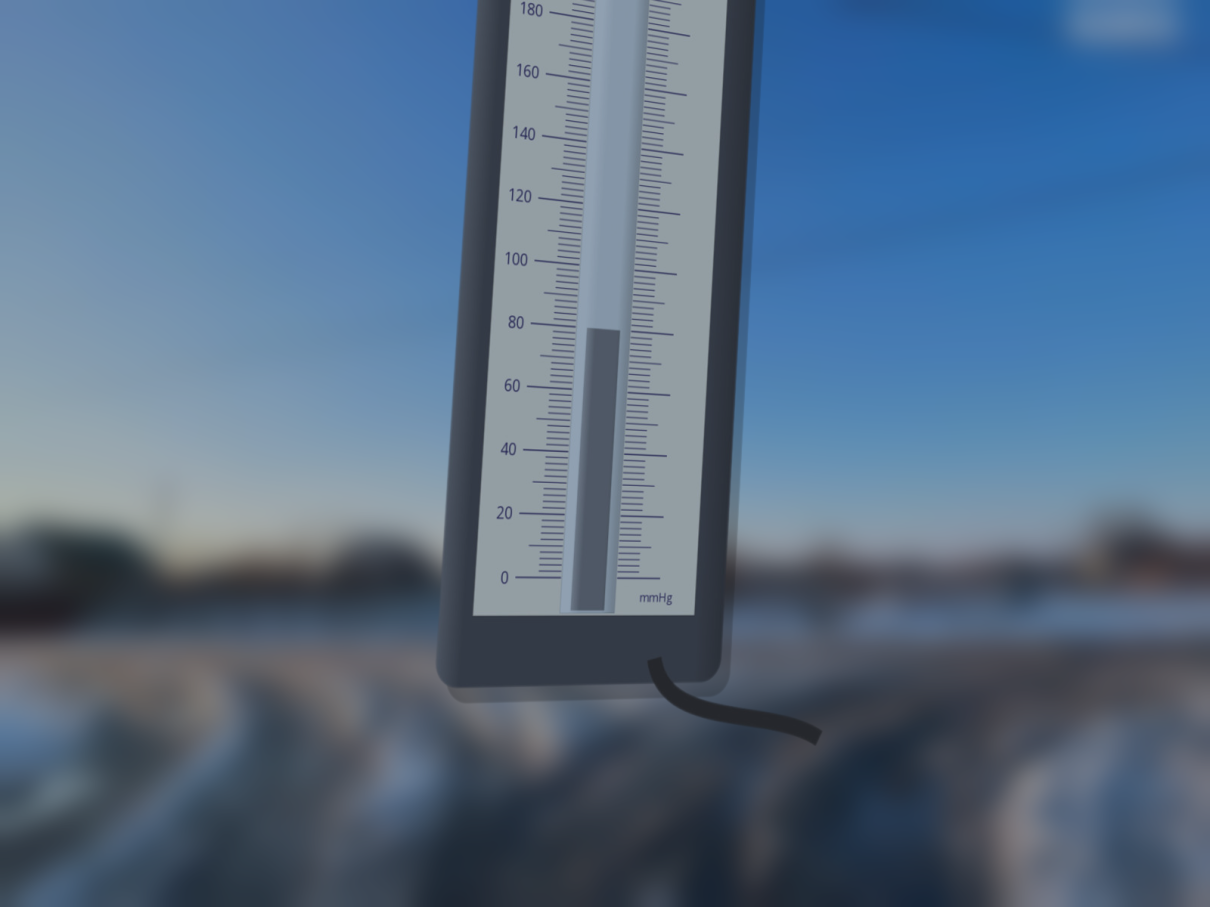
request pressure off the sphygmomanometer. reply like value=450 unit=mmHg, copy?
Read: value=80 unit=mmHg
